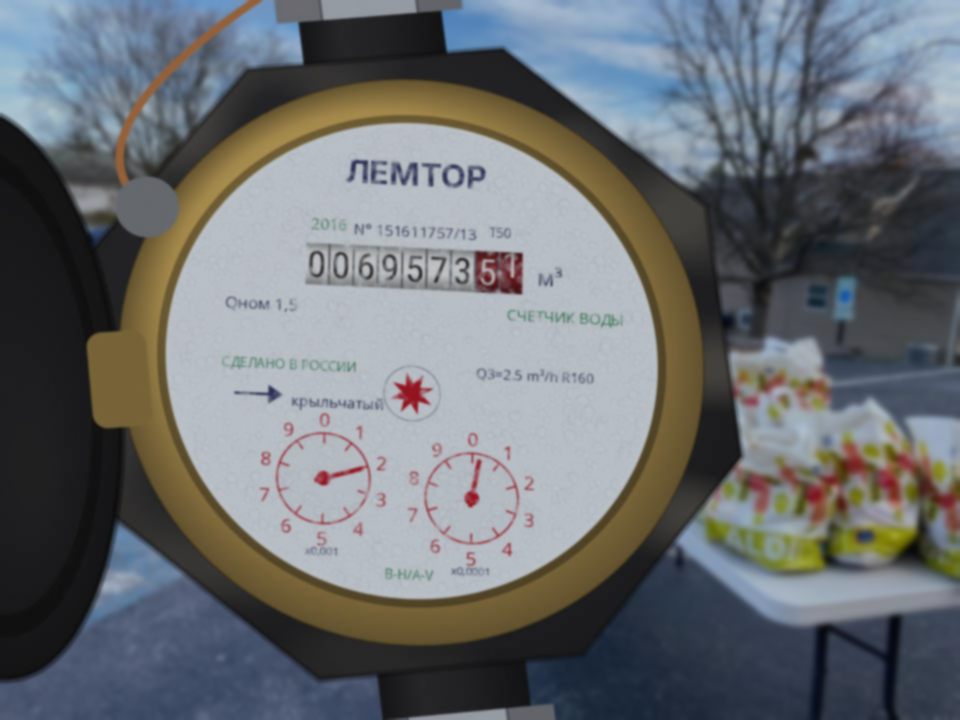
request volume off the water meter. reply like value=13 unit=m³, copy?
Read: value=69573.5120 unit=m³
